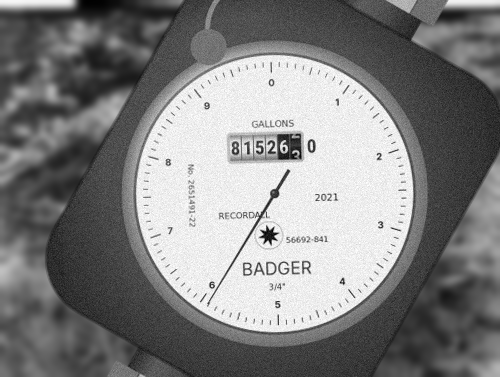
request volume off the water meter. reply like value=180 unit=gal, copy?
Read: value=8152625.9 unit=gal
